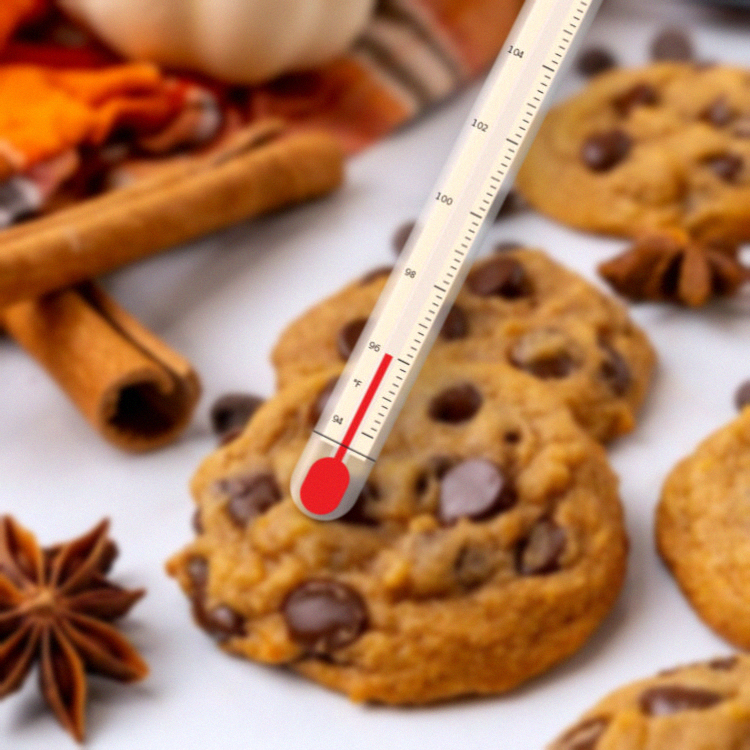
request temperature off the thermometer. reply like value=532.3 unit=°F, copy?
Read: value=96 unit=°F
